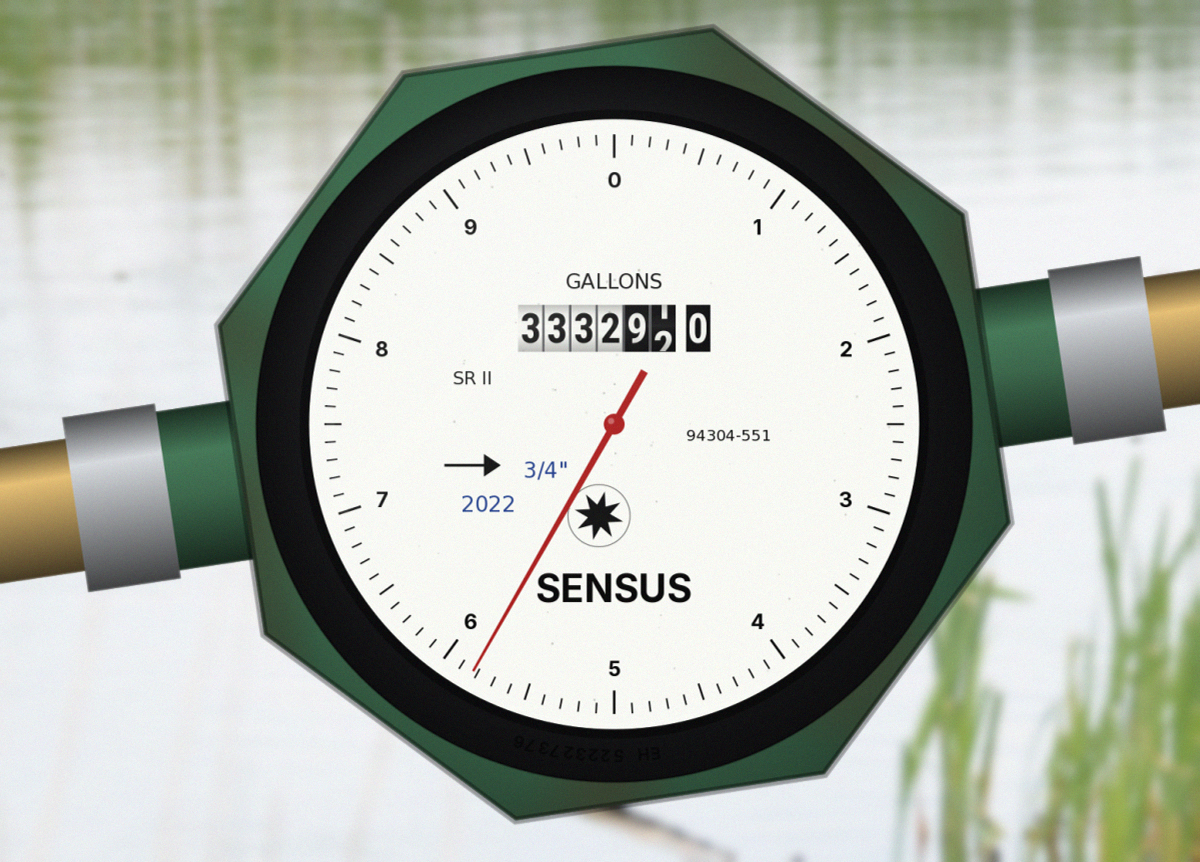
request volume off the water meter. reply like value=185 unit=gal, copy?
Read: value=3332915.8 unit=gal
